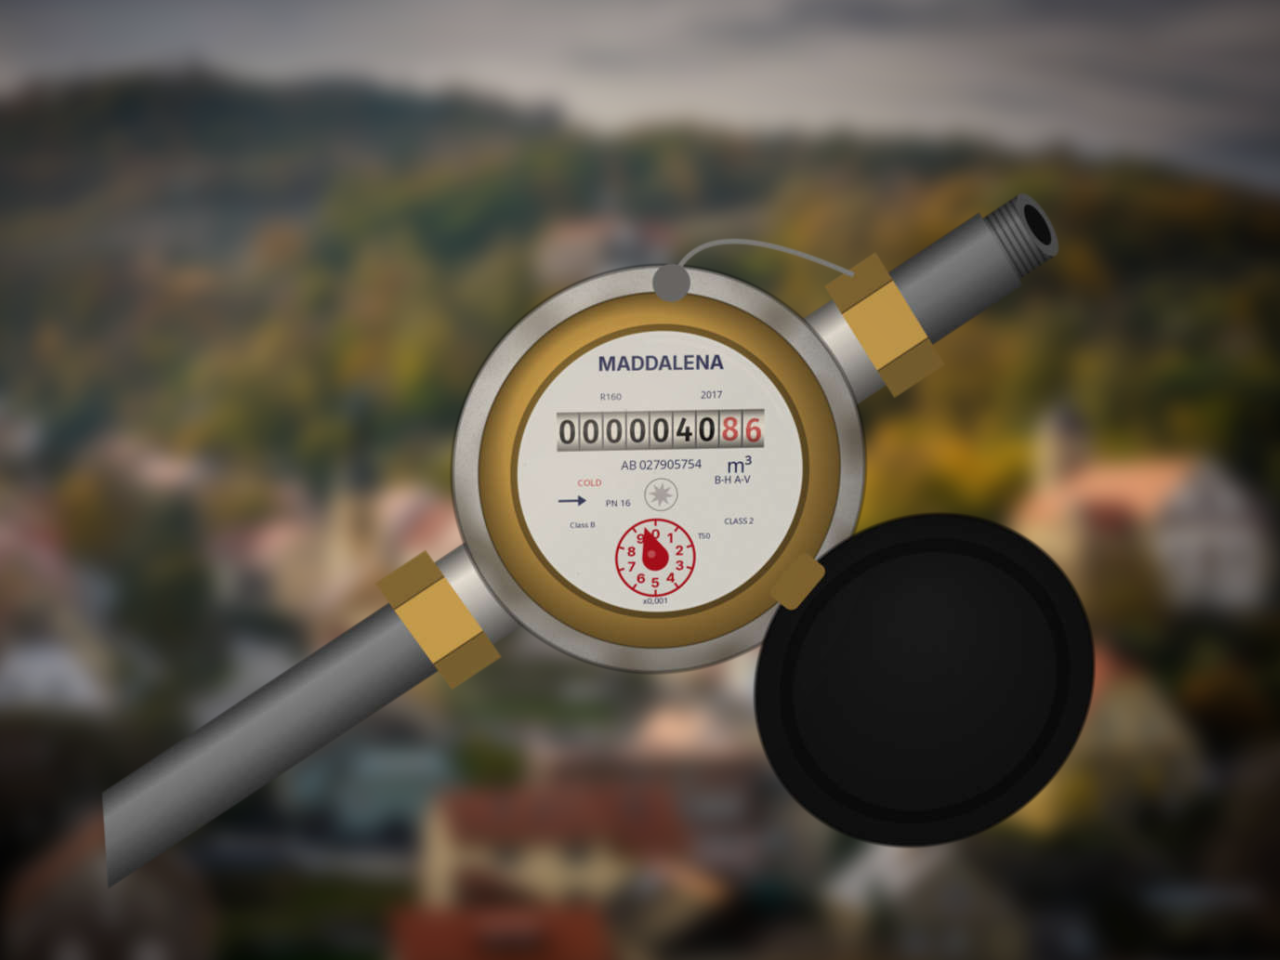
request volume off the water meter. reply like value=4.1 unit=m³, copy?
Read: value=40.859 unit=m³
